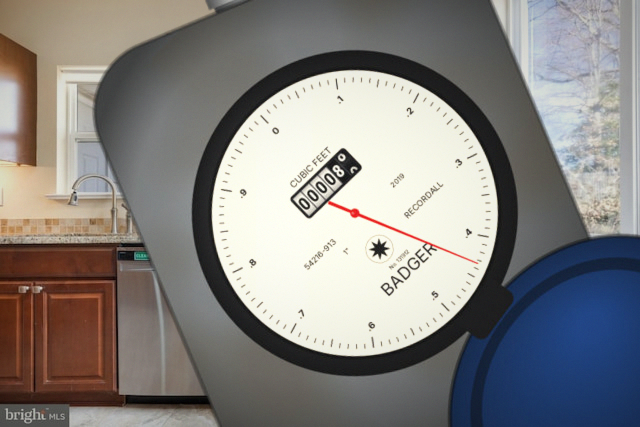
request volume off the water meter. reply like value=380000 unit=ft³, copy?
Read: value=88.43 unit=ft³
